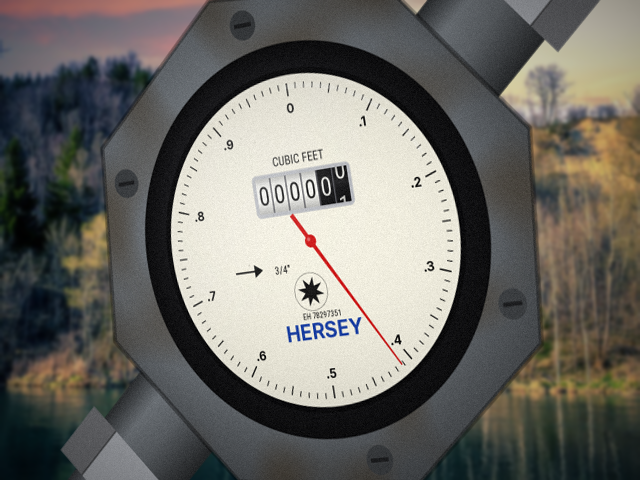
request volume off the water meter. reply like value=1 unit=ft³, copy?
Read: value=0.41 unit=ft³
